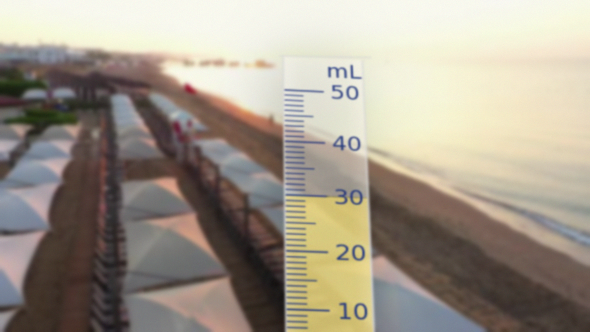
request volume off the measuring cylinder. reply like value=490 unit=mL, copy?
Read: value=30 unit=mL
